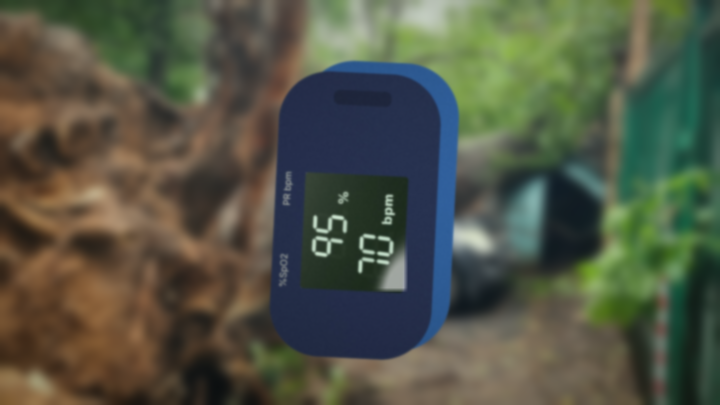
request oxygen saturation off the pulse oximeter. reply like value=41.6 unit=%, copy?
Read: value=95 unit=%
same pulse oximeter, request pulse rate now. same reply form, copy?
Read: value=70 unit=bpm
